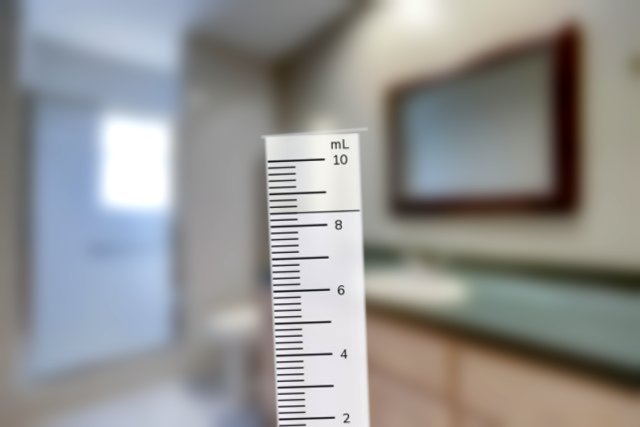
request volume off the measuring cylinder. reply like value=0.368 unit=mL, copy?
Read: value=8.4 unit=mL
